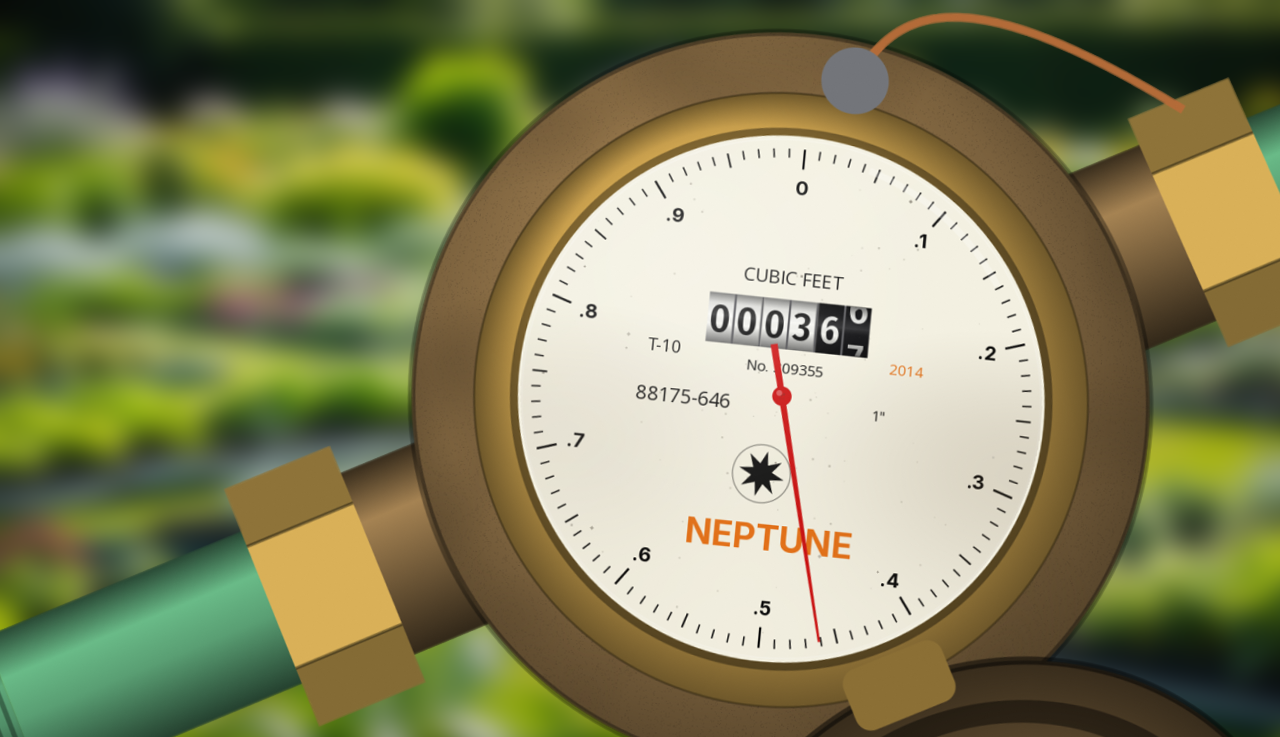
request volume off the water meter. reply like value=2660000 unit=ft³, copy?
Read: value=366.46 unit=ft³
